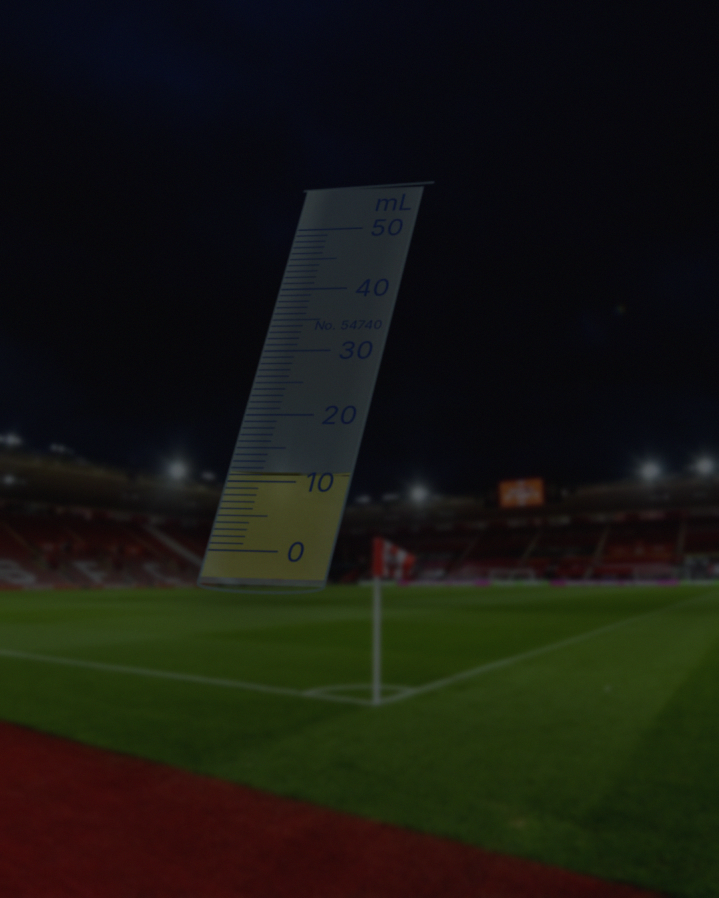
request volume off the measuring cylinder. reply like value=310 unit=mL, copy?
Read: value=11 unit=mL
